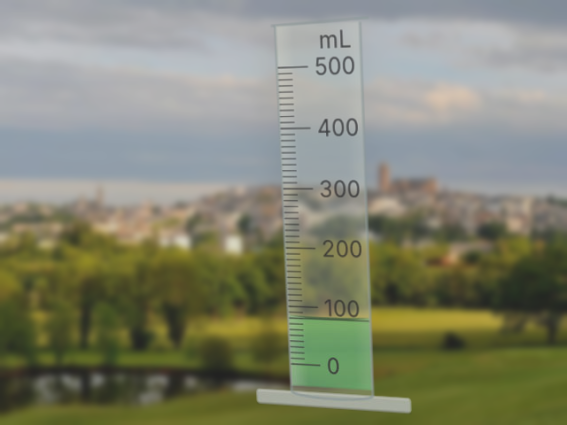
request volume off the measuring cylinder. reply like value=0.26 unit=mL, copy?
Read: value=80 unit=mL
